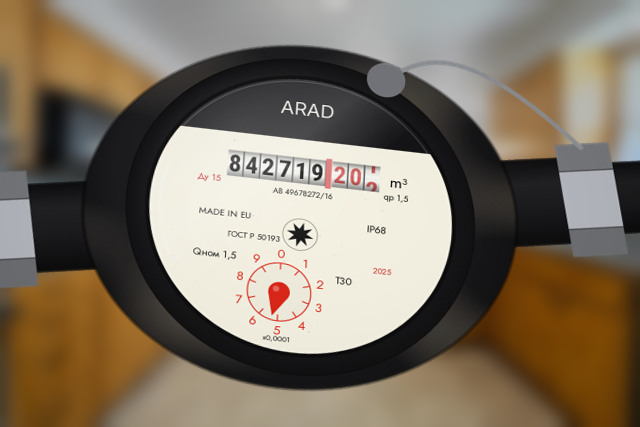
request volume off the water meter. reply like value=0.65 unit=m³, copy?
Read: value=842719.2015 unit=m³
